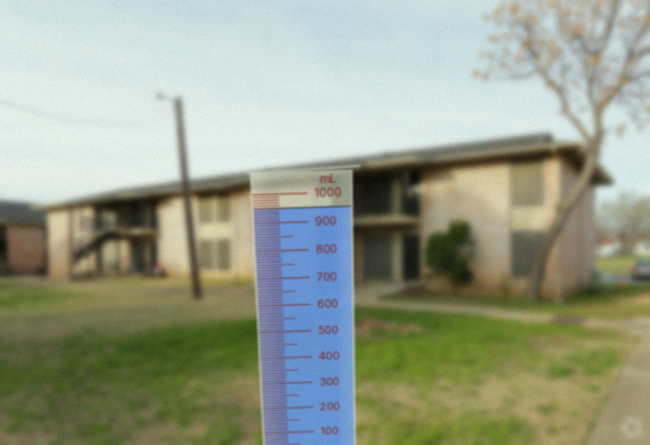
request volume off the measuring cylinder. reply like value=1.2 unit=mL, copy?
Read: value=950 unit=mL
